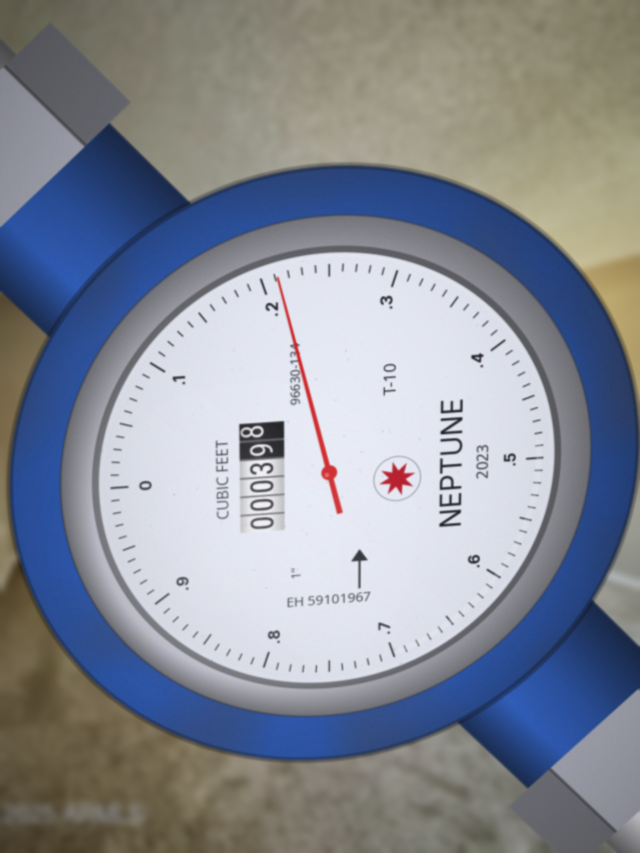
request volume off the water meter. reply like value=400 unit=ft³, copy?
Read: value=398.21 unit=ft³
